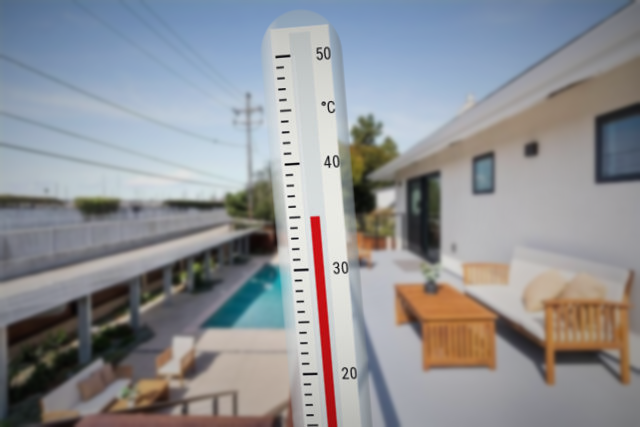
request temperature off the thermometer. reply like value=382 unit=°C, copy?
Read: value=35 unit=°C
